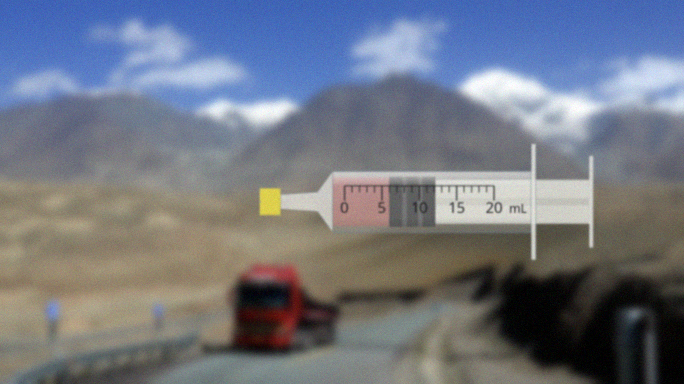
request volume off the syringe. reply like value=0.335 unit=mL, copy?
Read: value=6 unit=mL
